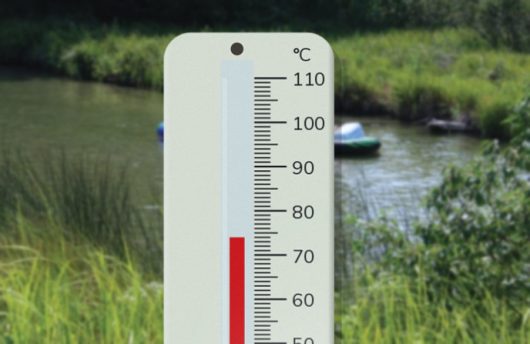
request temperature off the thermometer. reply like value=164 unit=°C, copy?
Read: value=74 unit=°C
